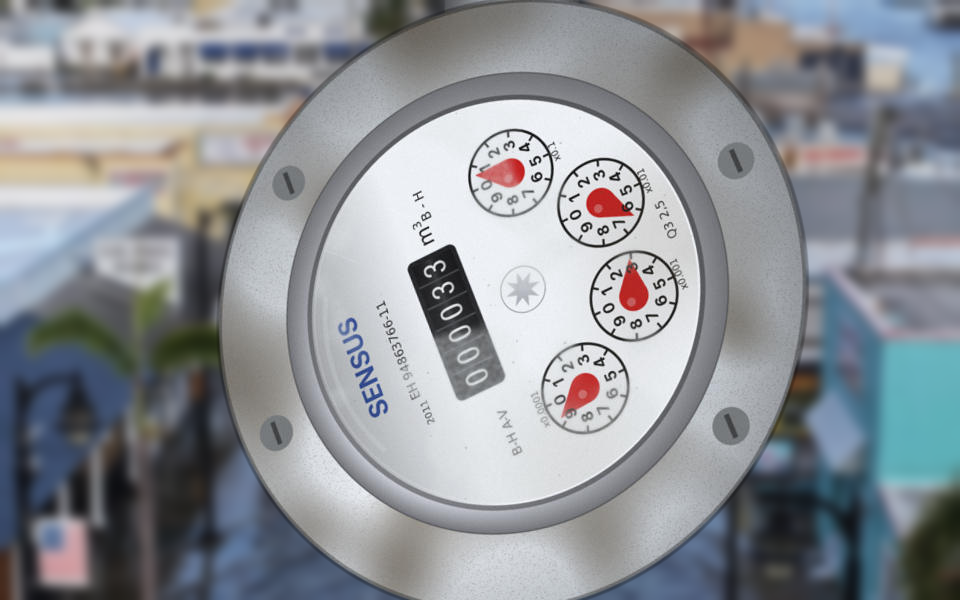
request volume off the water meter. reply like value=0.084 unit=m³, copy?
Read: value=33.0629 unit=m³
